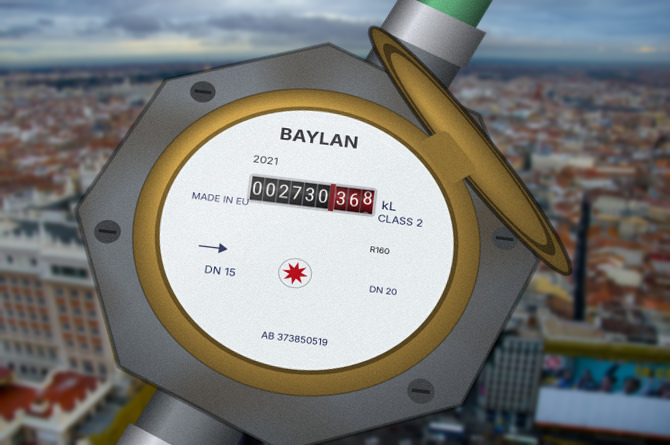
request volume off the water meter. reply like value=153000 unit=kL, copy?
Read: value=2730.368 unit=kL
